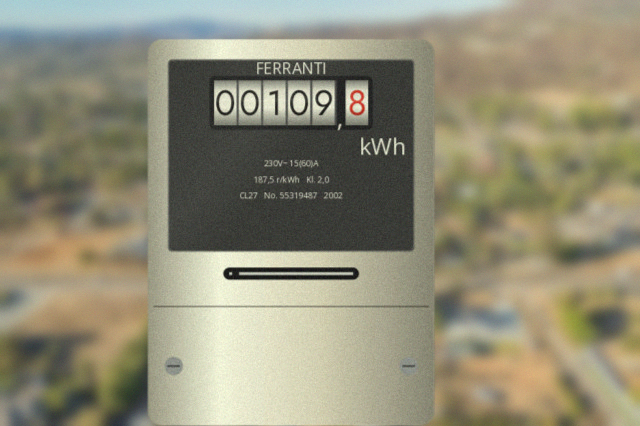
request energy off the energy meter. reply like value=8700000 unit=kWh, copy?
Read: value=109.8 unit=kWh
